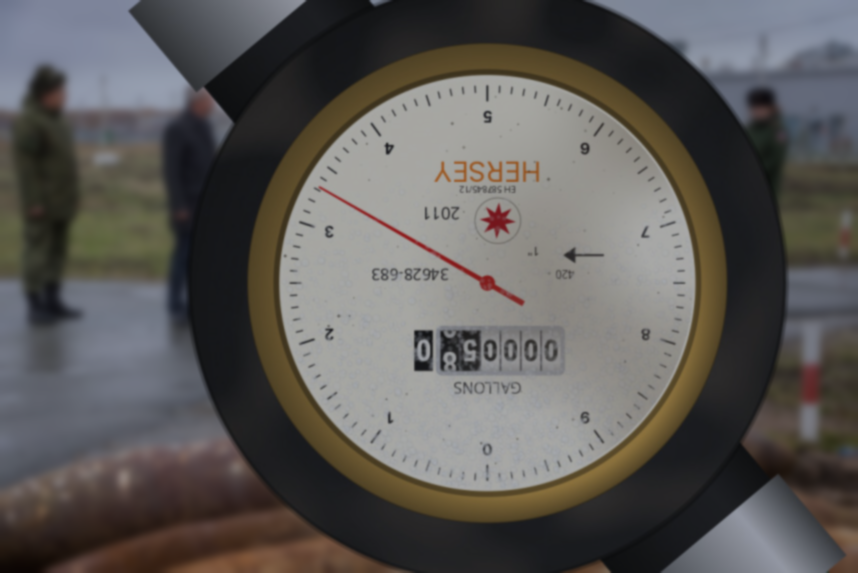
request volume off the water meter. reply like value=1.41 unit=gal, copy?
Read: value=583.3 unit=gal
